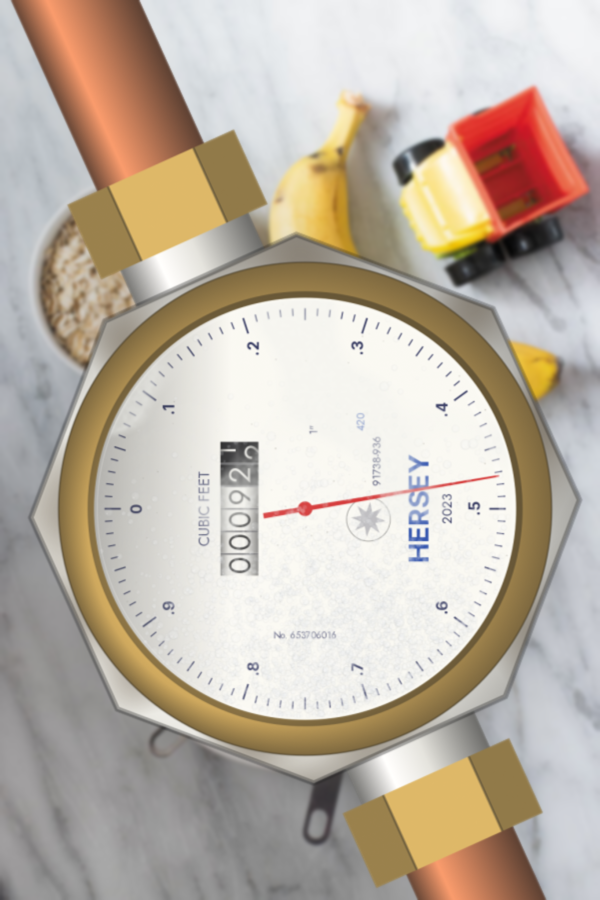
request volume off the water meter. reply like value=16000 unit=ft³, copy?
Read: value=921.47 unit=ft³
